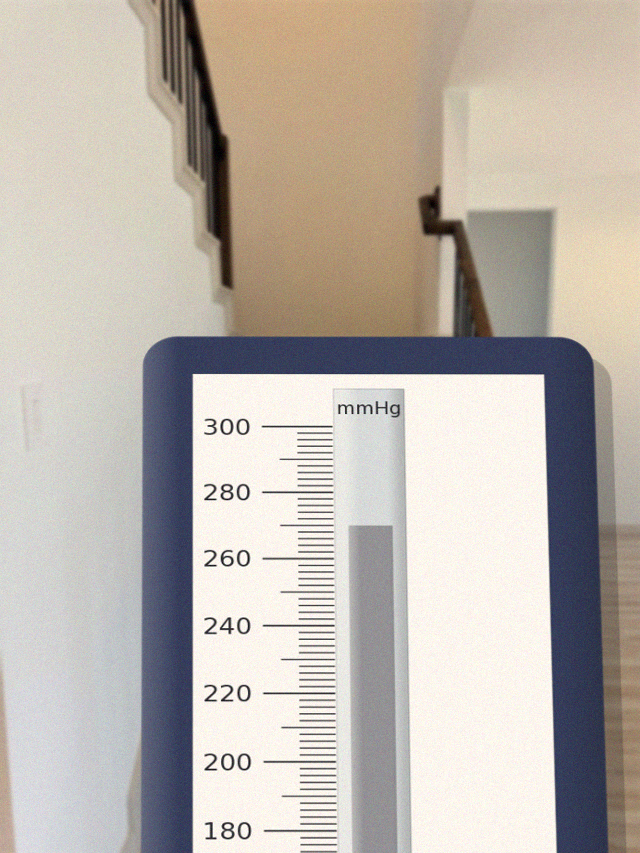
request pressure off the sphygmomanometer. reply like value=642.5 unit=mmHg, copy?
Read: value=270 unit=mmHg
